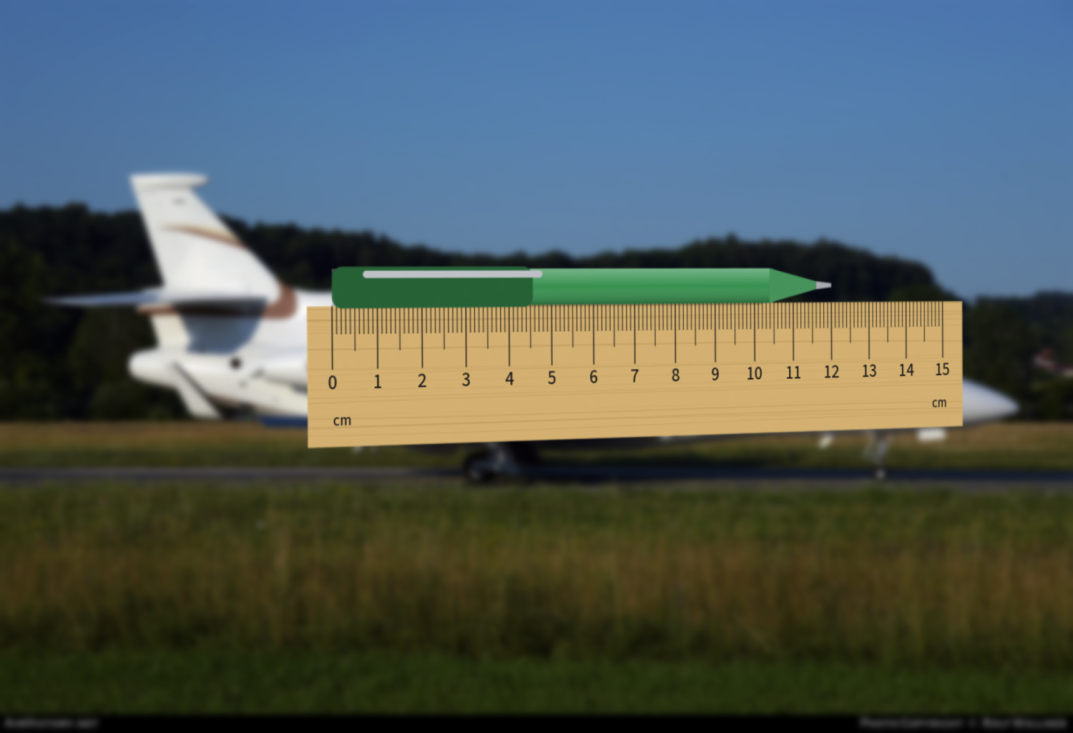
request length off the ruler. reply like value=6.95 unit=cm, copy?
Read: value=12 unit=cm
